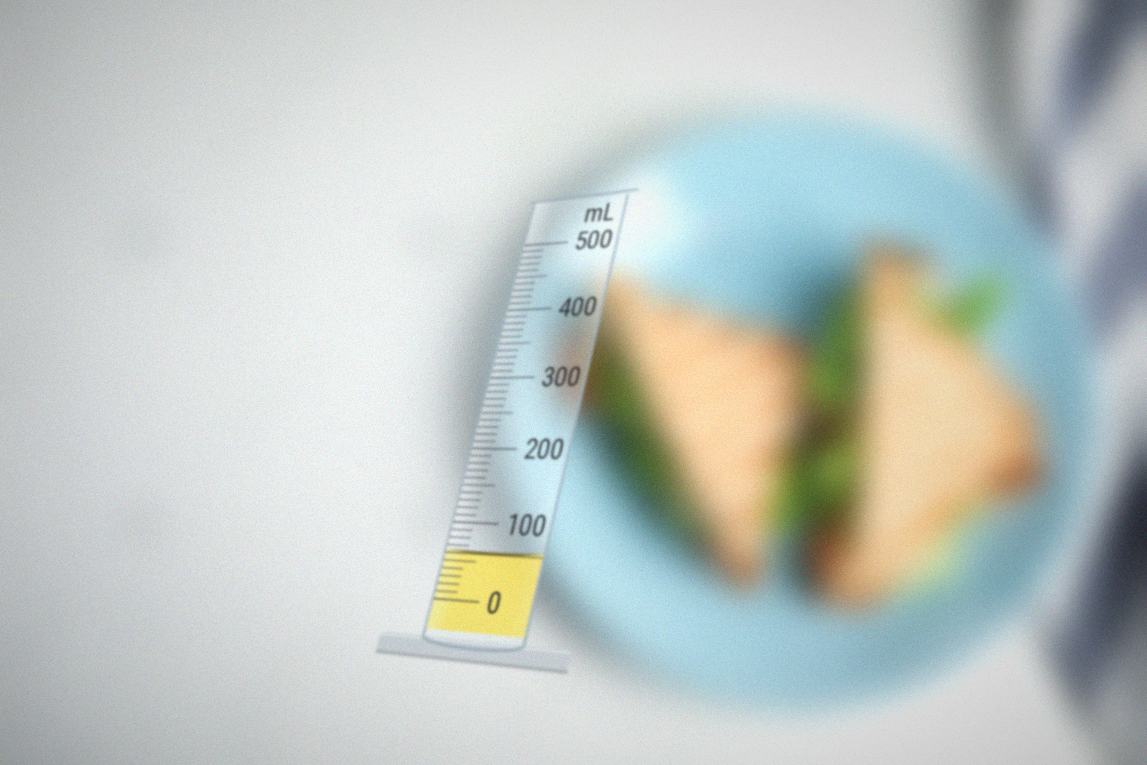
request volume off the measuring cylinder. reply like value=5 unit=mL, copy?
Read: value=60 unit=mL
